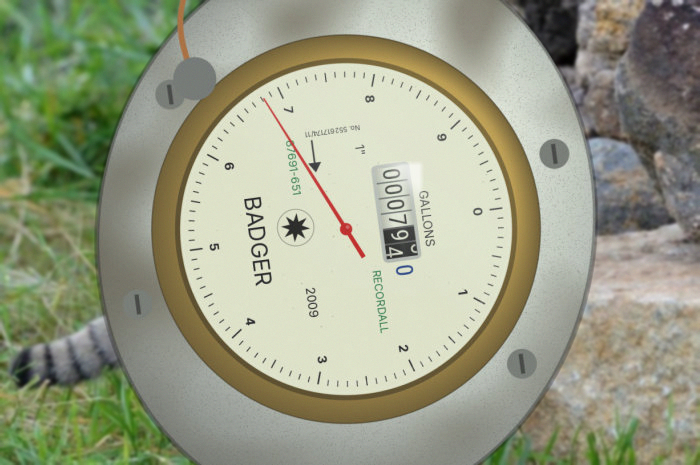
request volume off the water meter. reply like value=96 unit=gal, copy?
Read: value=7936.8 unit=gal
